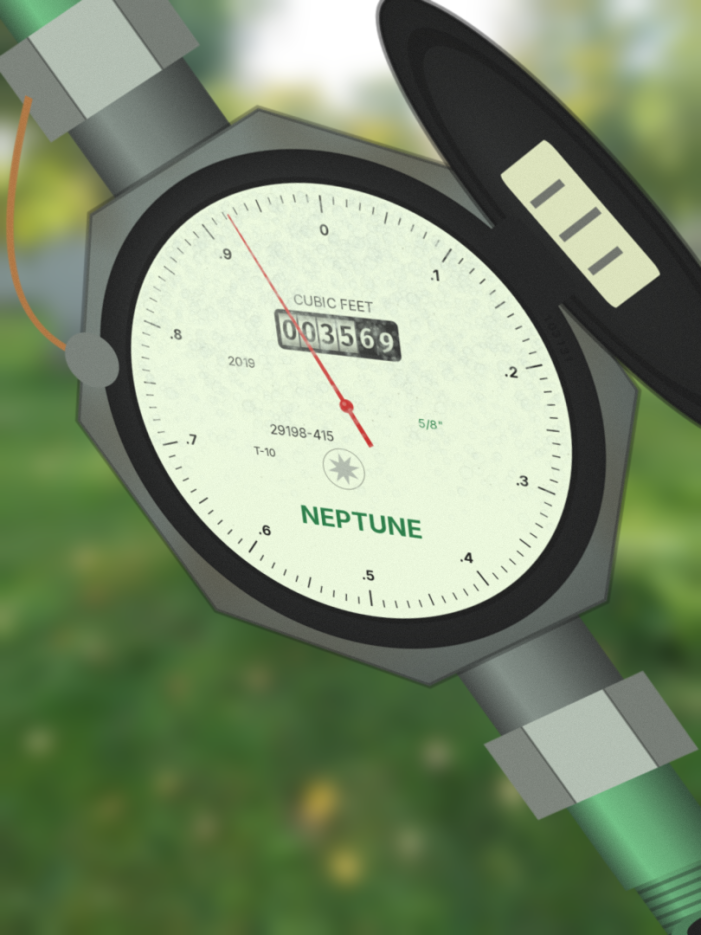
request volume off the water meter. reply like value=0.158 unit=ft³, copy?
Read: value=3568.92 unit=ft³
